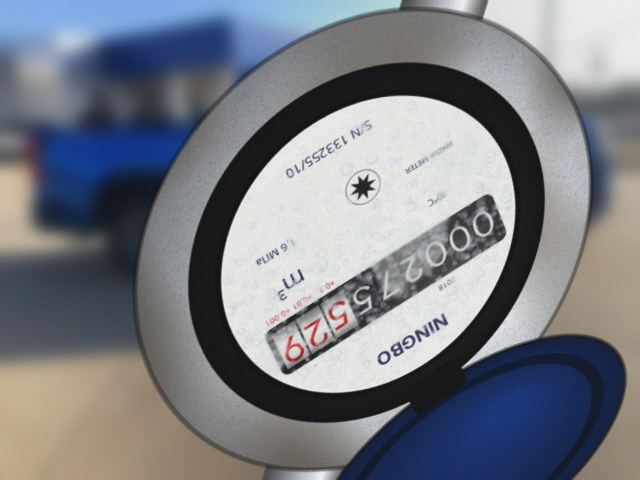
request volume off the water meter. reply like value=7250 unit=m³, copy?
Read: value=275.529 unit=m³
